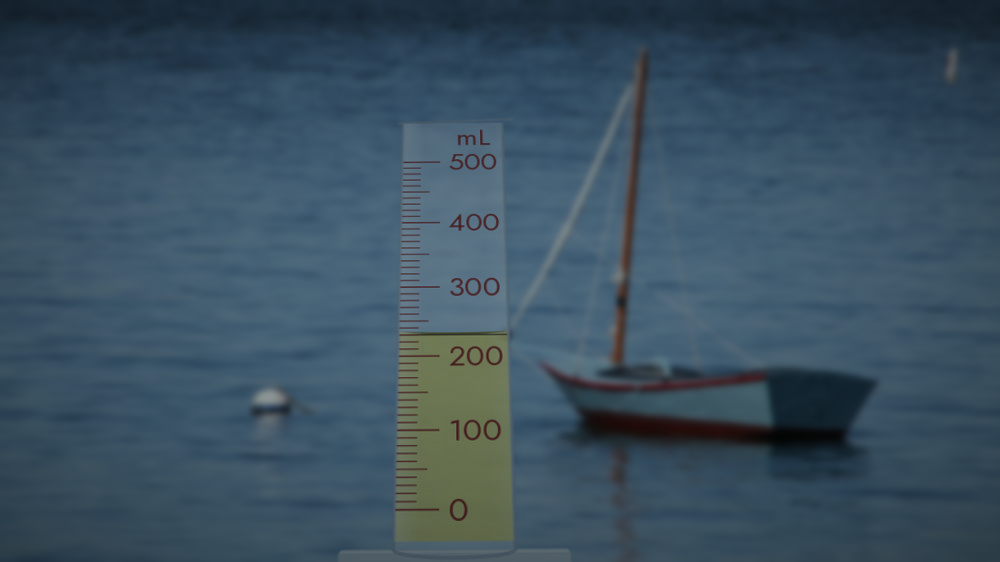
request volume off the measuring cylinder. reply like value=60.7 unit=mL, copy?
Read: value=230 unit=mL
